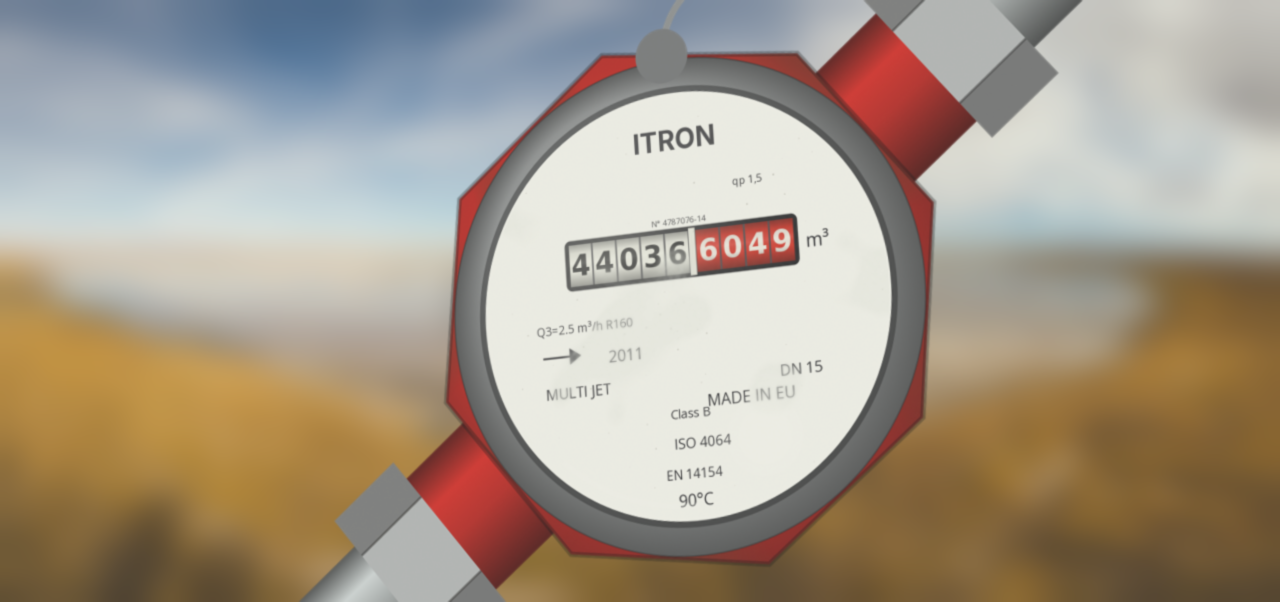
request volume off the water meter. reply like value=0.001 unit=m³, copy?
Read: value=44036.6049 unit=m³
